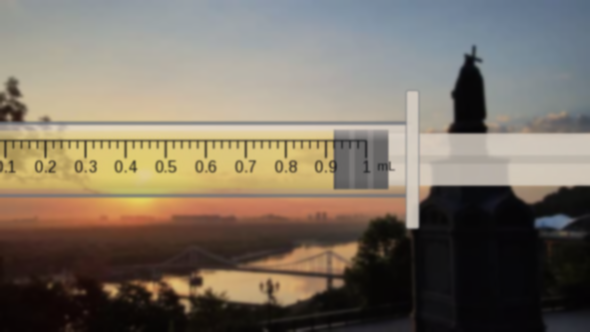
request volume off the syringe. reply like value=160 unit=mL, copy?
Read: value=0.92 unit=mL
